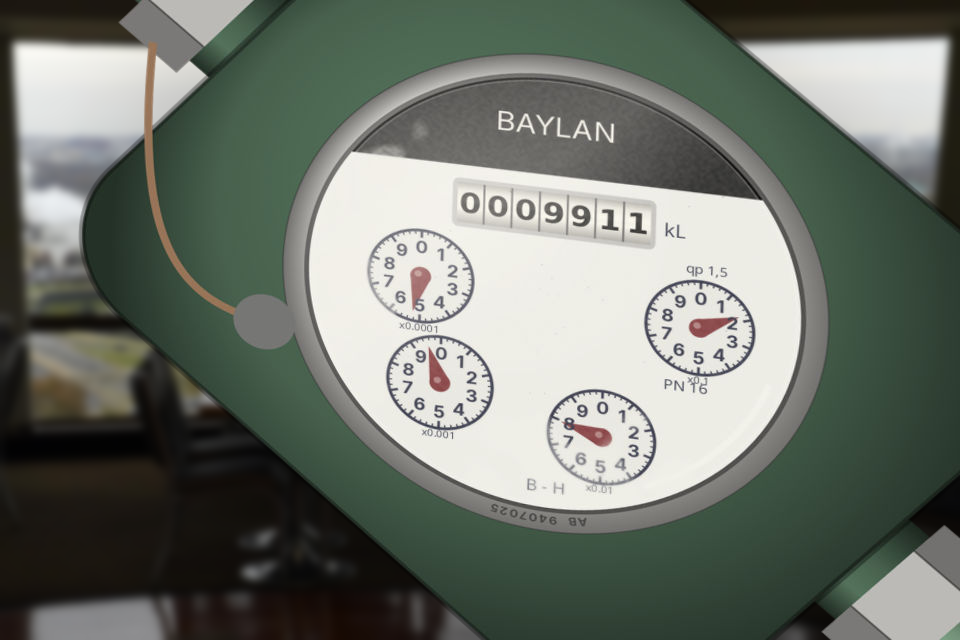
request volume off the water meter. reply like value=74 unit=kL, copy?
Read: value=9911.1795 unit=kL
